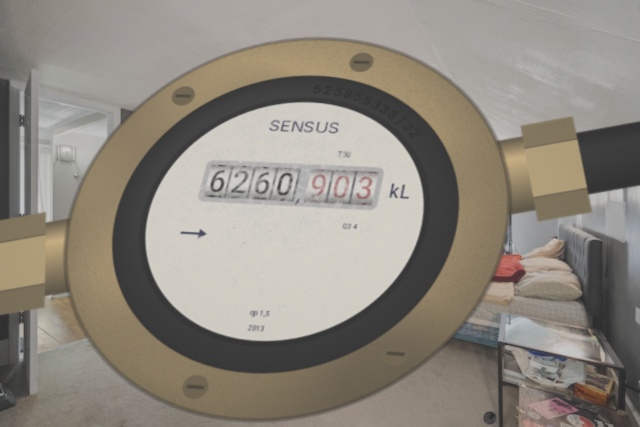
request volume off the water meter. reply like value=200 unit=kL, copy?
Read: value=6260.903 unit=kL
